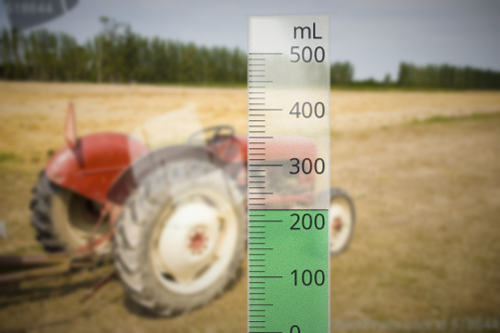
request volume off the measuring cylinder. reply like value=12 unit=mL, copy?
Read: value=220 unit=mL
